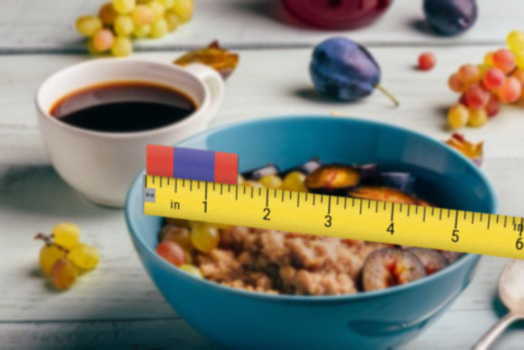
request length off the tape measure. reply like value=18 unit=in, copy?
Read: value=1.5 unit=in
